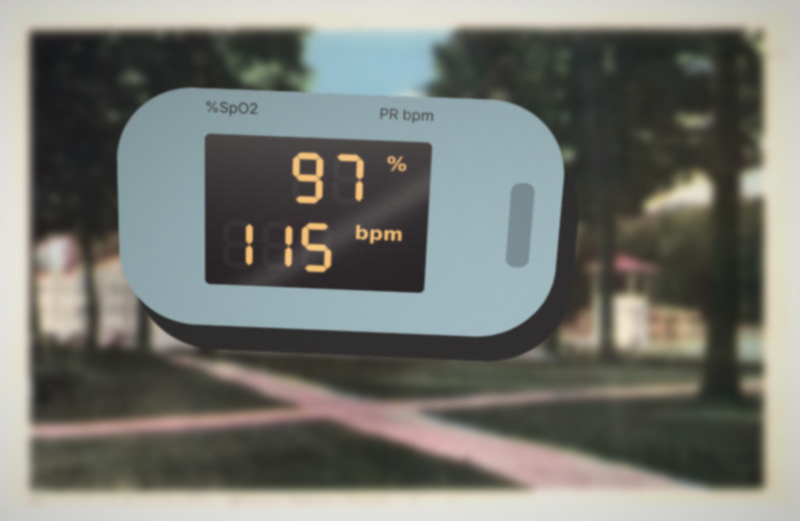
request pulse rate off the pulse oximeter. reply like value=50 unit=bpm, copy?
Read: value=115 unit=bpm
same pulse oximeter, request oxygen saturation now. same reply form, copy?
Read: value=97 unit=%
